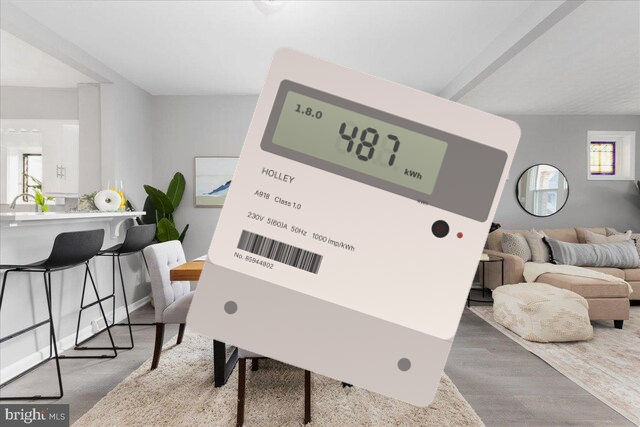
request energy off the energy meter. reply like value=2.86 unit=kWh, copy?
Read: value=487 unit=kWh
